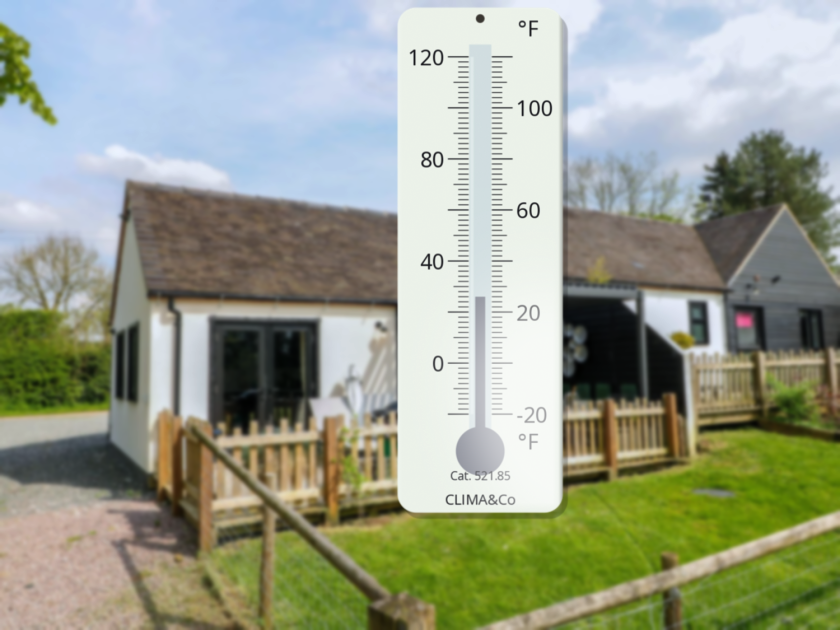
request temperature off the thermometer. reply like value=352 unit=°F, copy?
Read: value=26 unit=°F
